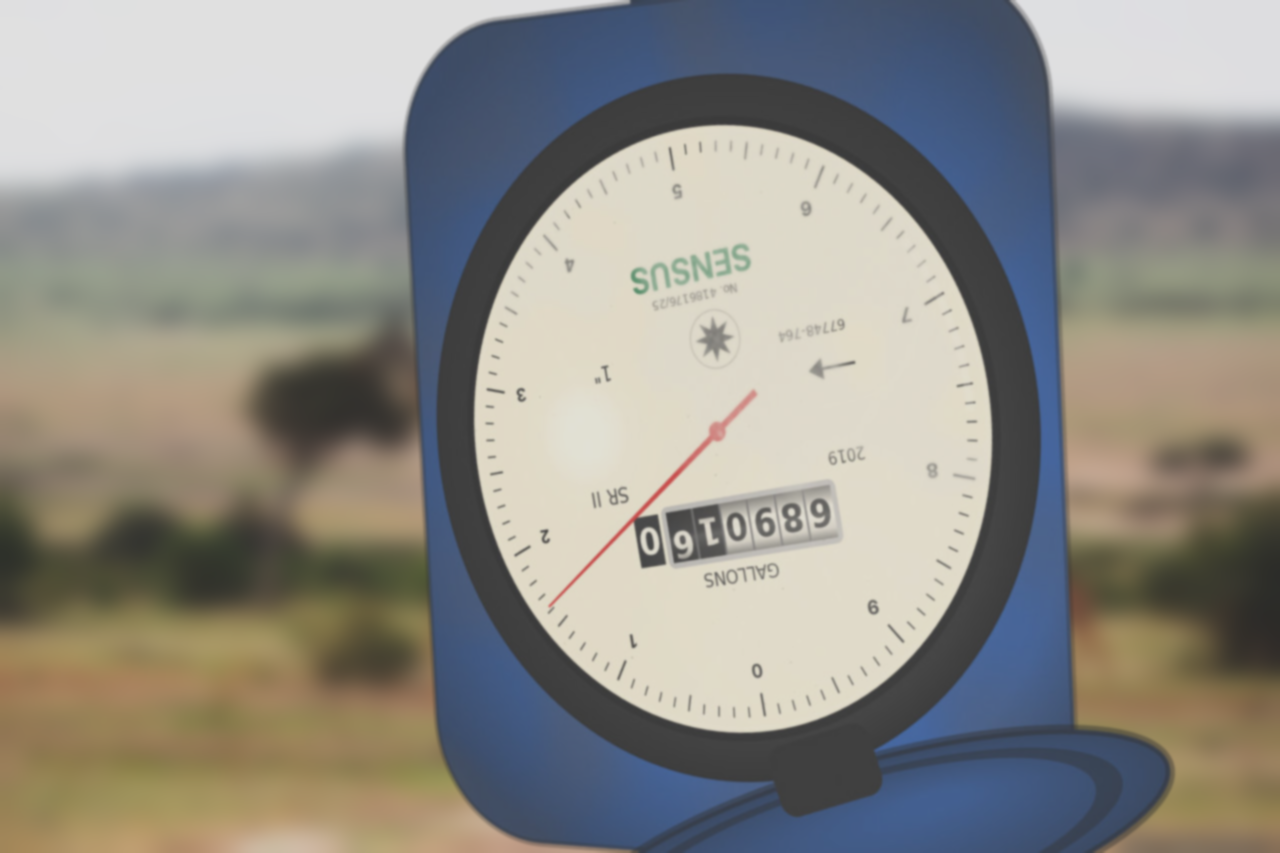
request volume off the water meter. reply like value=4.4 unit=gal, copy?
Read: value=6890161.6 unit=gal
